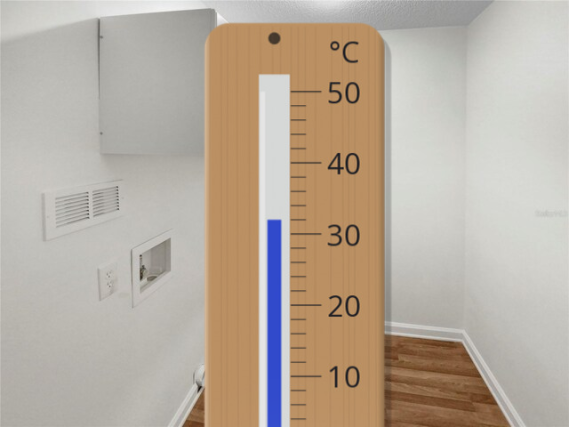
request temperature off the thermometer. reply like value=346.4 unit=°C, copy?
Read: value=32 unit=°C
